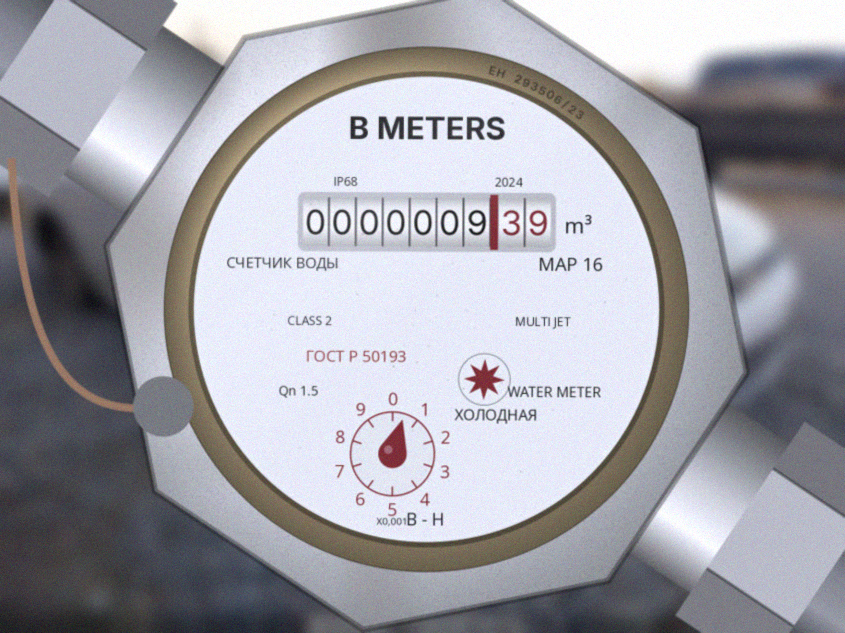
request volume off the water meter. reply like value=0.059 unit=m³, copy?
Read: value=9.390 unit=m³
